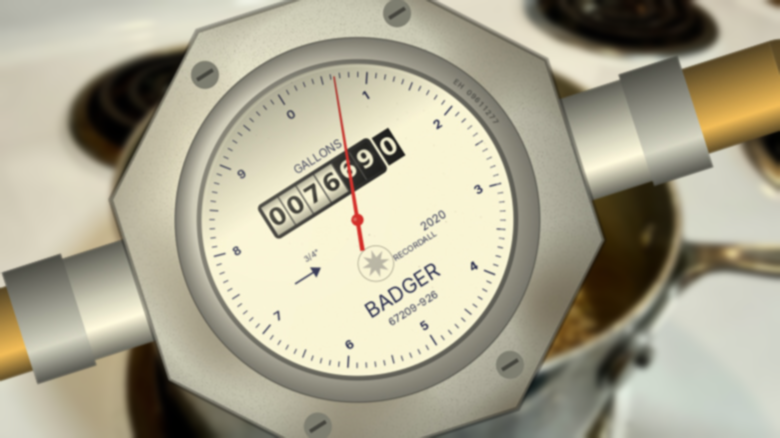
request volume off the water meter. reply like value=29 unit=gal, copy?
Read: value=76690.6 unit=gal
